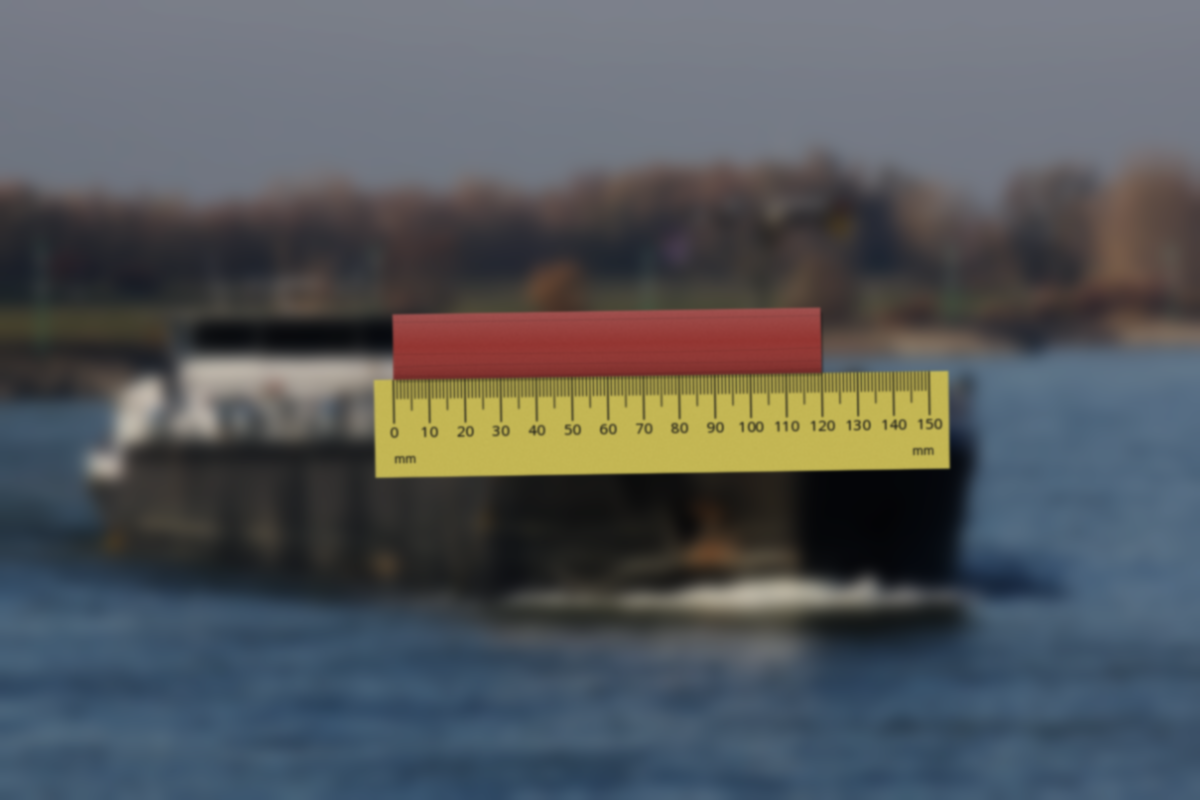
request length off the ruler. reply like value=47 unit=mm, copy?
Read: value=120 unit=mm
